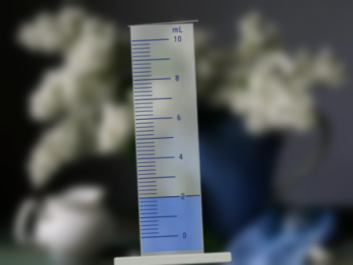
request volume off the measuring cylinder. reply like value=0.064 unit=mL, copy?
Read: value=2 unit=mL
